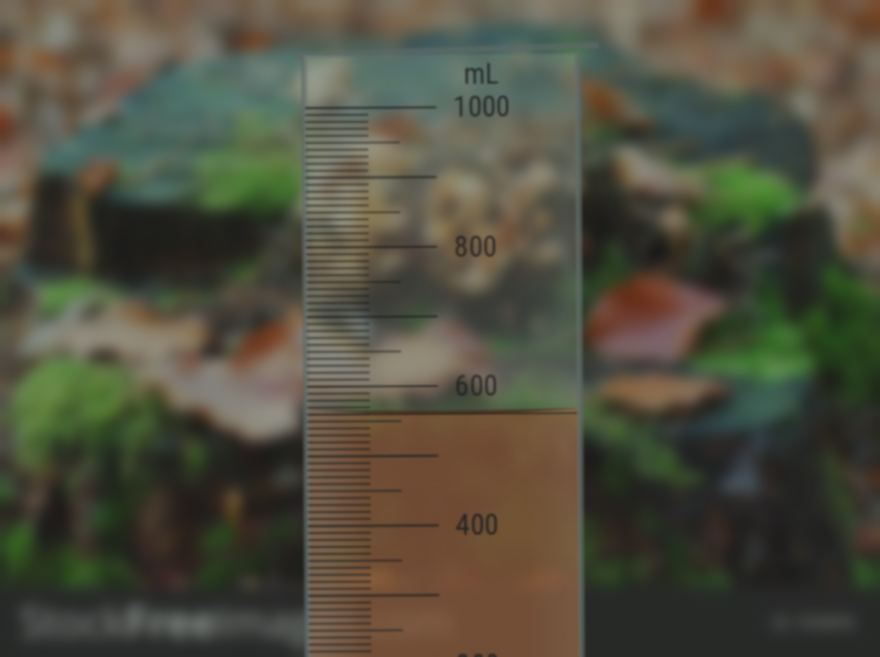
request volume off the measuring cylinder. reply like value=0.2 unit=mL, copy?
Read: value=560 unit=mL
